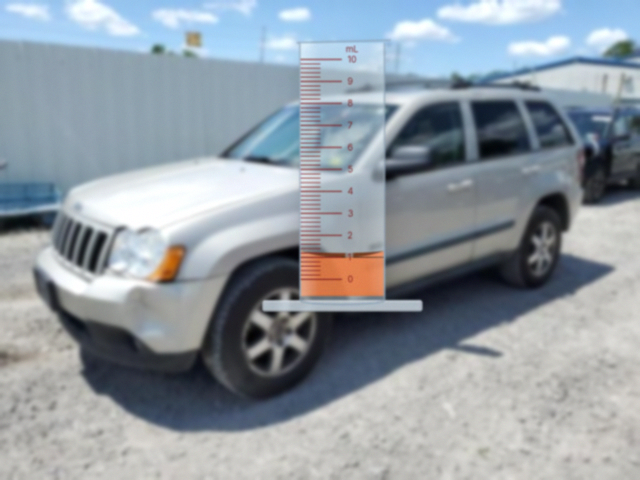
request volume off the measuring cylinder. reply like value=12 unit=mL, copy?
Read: value=1 unit=mL
